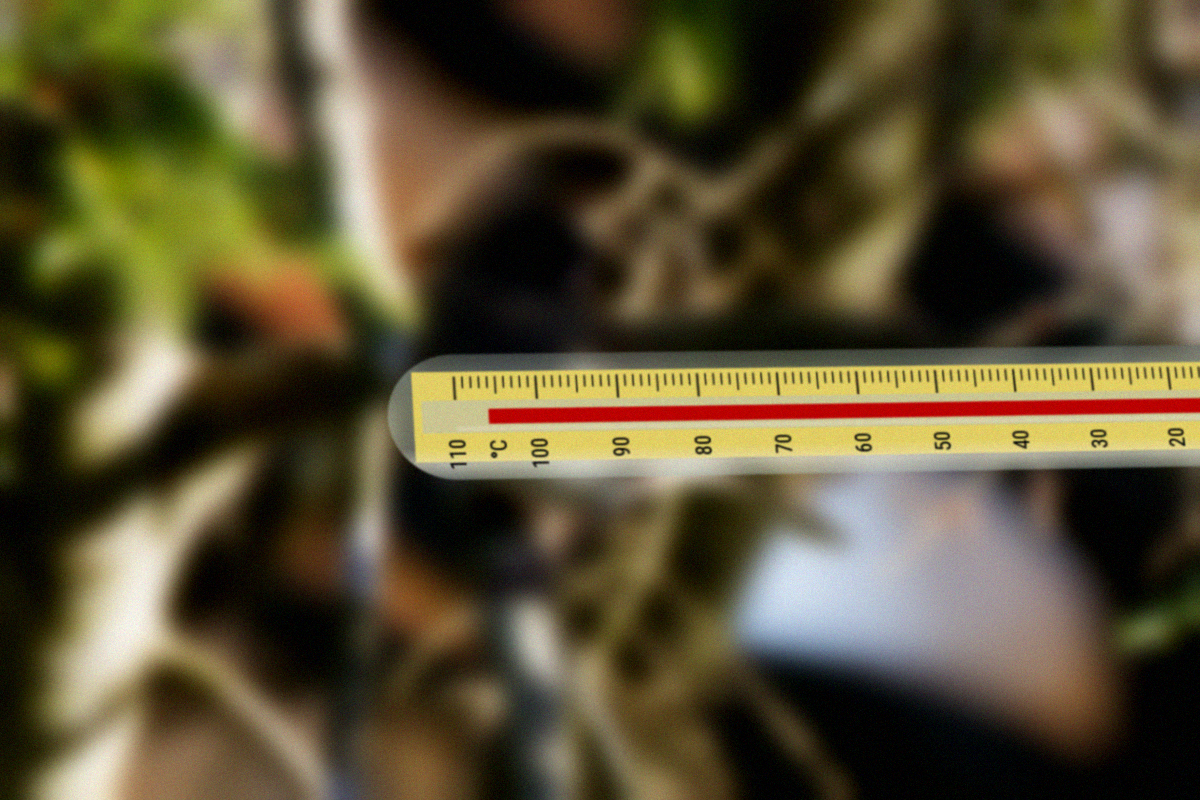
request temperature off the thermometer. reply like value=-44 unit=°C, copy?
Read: value=106 unit=°C
